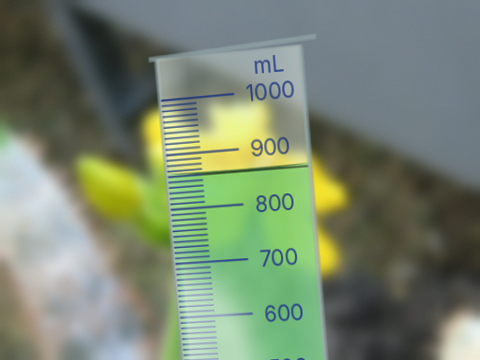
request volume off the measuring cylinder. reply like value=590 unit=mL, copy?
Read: value=860 unit=mL
